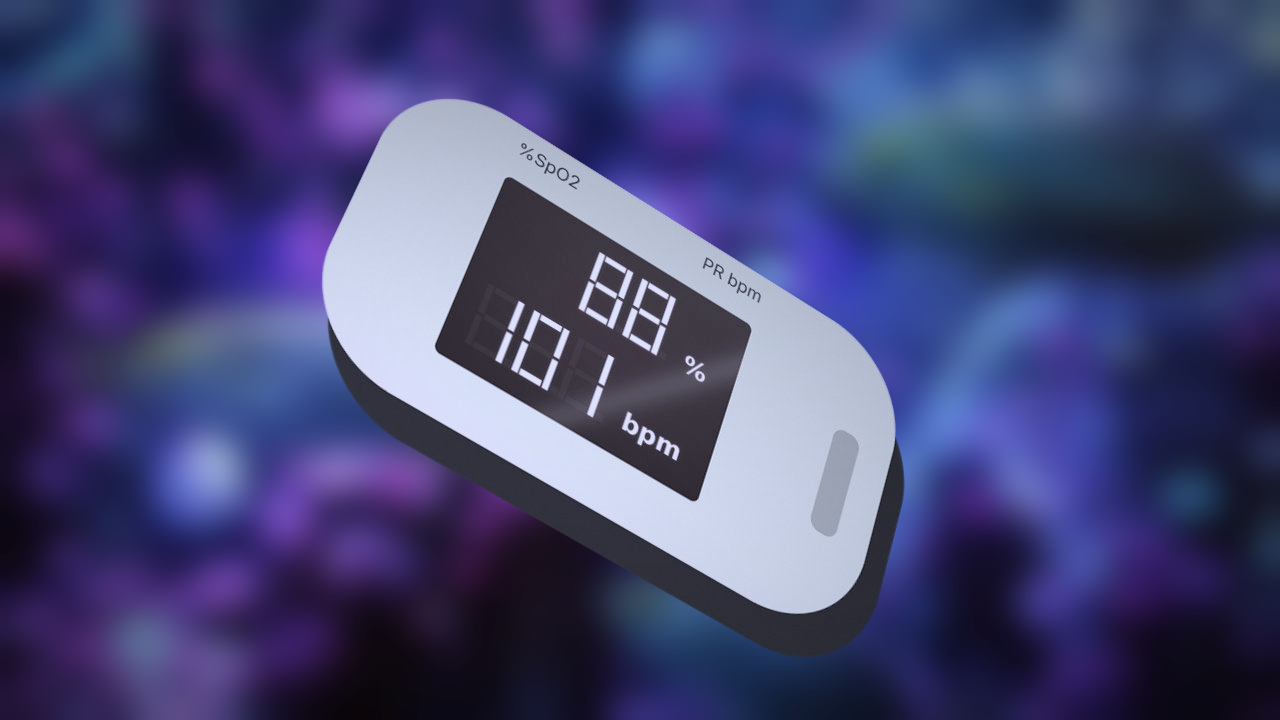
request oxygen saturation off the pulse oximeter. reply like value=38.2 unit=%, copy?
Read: value=88 unit=%
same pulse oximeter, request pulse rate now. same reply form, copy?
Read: value=101 unit=bpm
